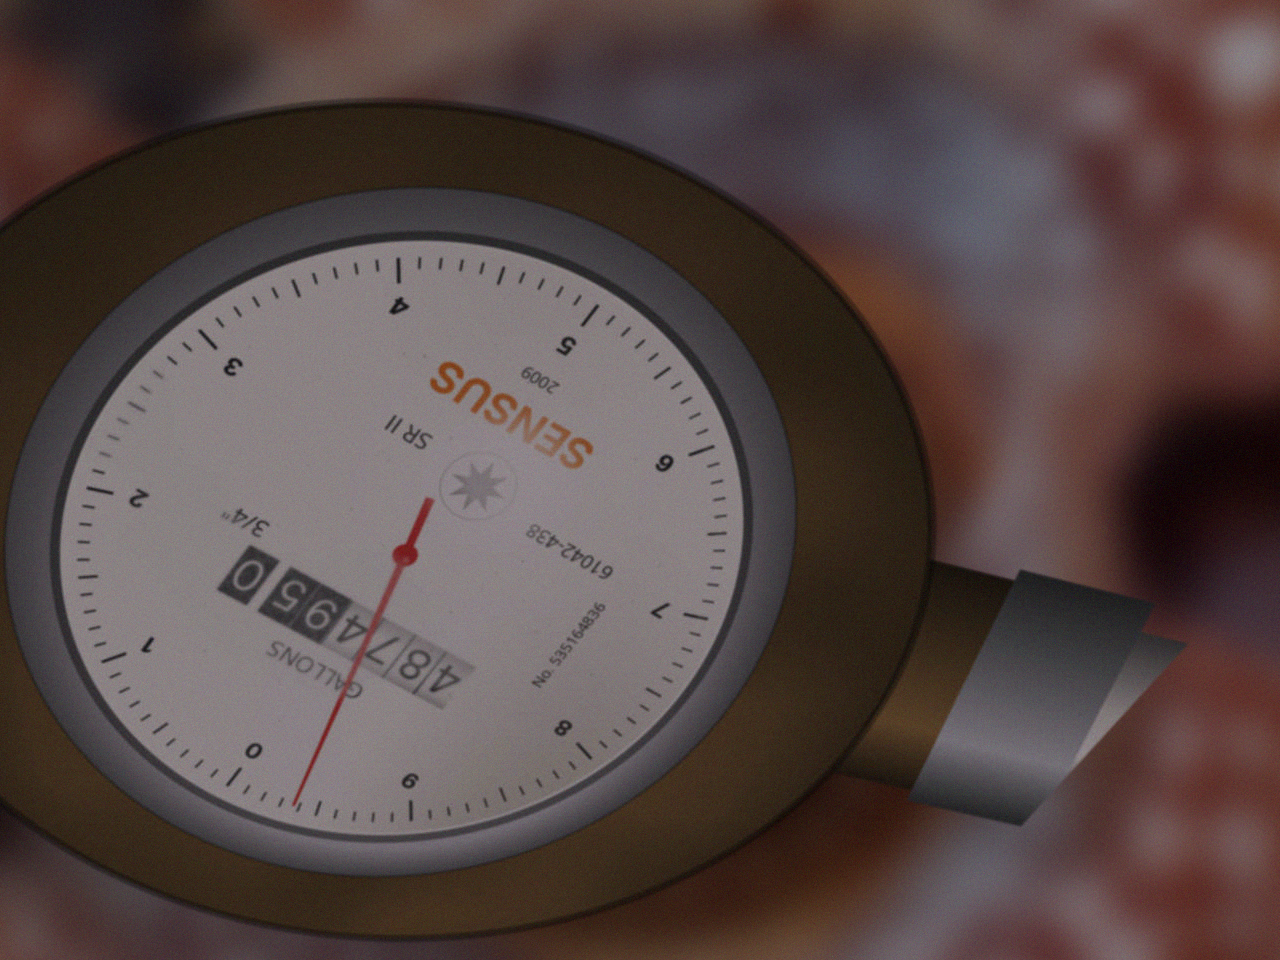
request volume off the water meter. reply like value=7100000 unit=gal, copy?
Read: value=4874949.6 unit=gal
